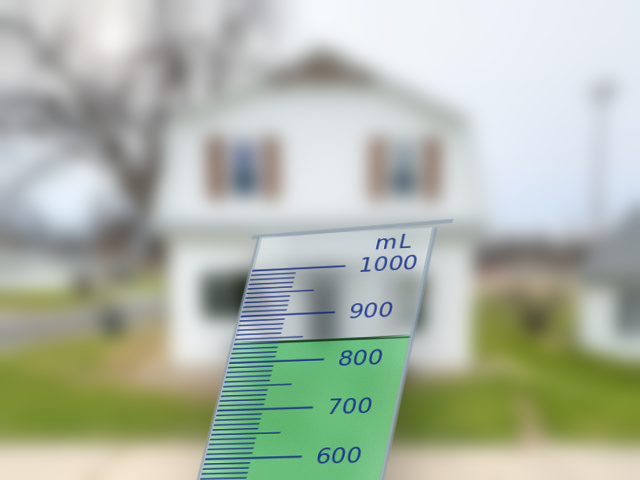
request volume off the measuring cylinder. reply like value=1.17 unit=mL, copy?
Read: value=840 unit=mL
